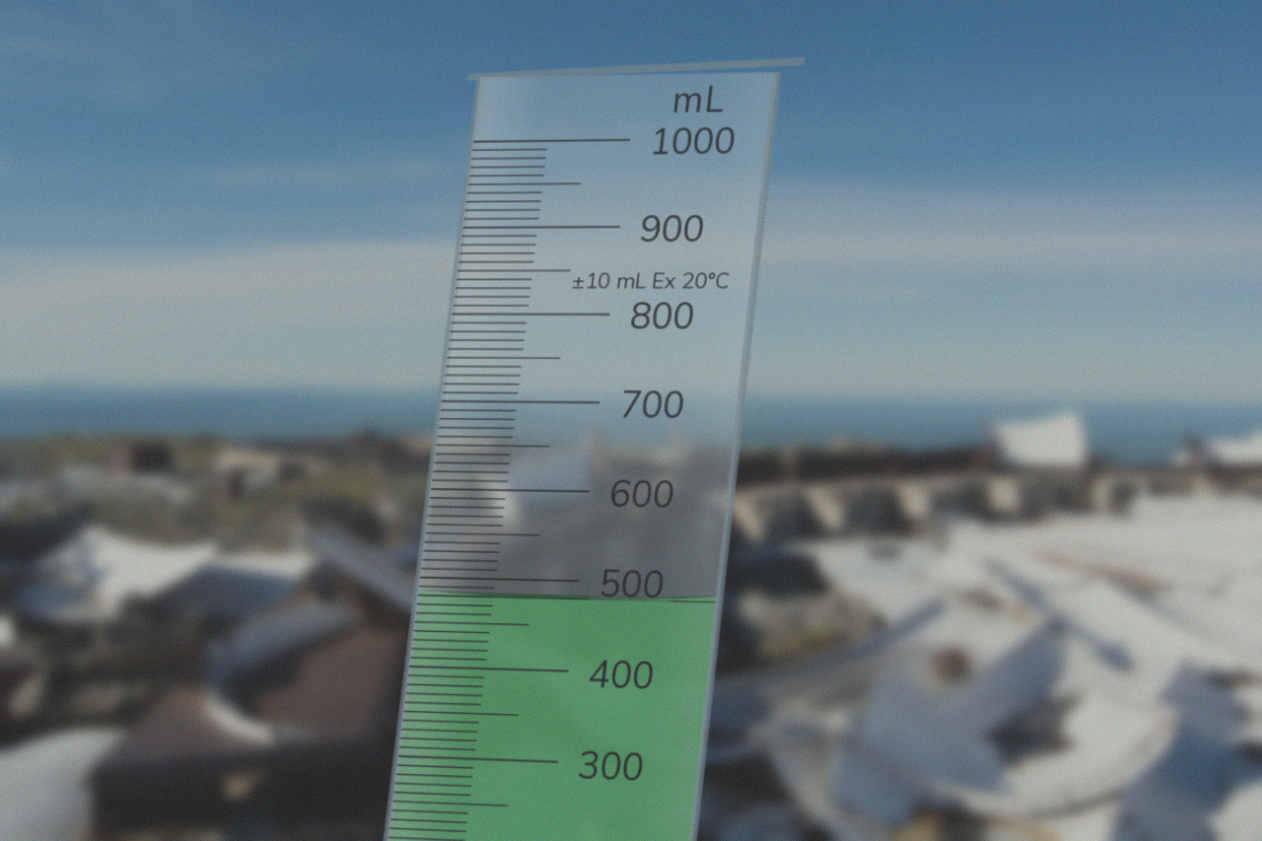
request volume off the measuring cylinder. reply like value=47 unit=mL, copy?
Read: value=480 unit=mL
